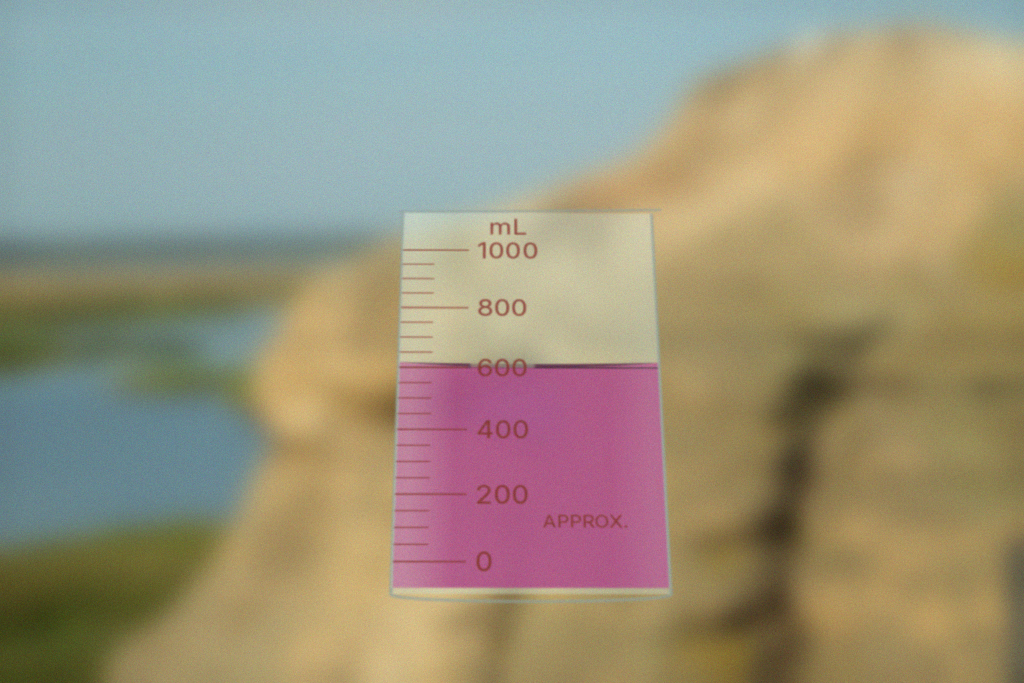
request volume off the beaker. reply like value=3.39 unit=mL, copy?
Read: value=600 unit=mL
